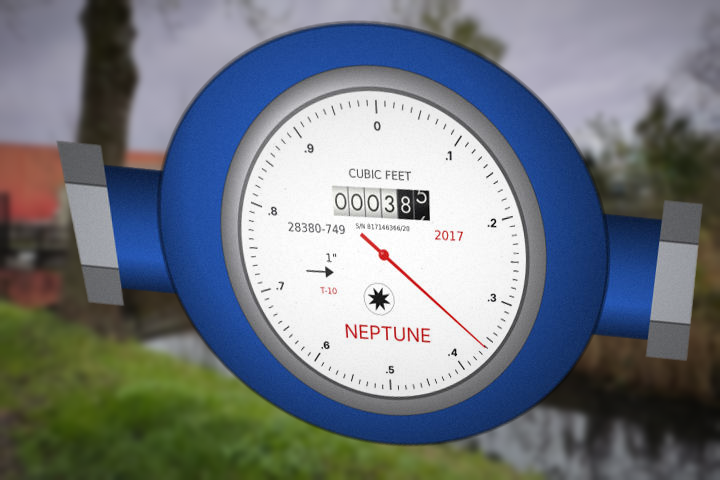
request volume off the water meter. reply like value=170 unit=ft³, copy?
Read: value=385.36 unit=ft³
